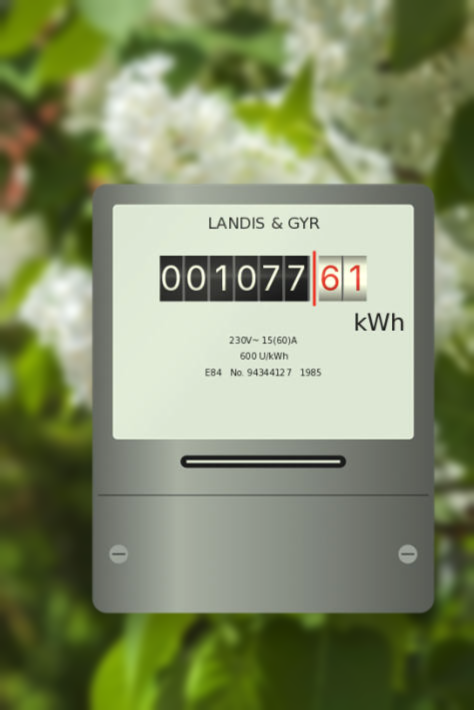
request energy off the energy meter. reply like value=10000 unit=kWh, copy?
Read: value=1077.61 unit=kWh
